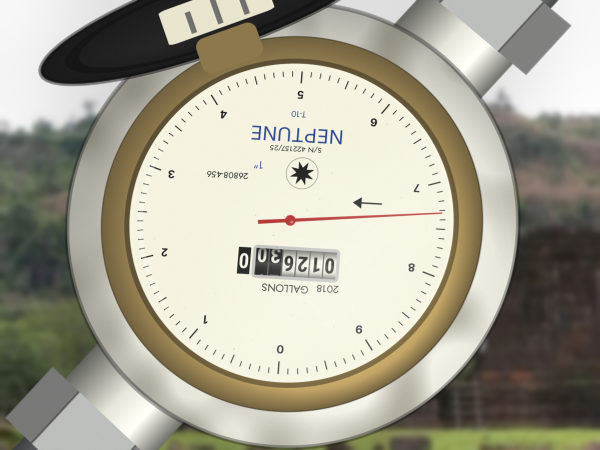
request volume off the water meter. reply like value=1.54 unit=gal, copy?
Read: value=126297.3 unit=gal
